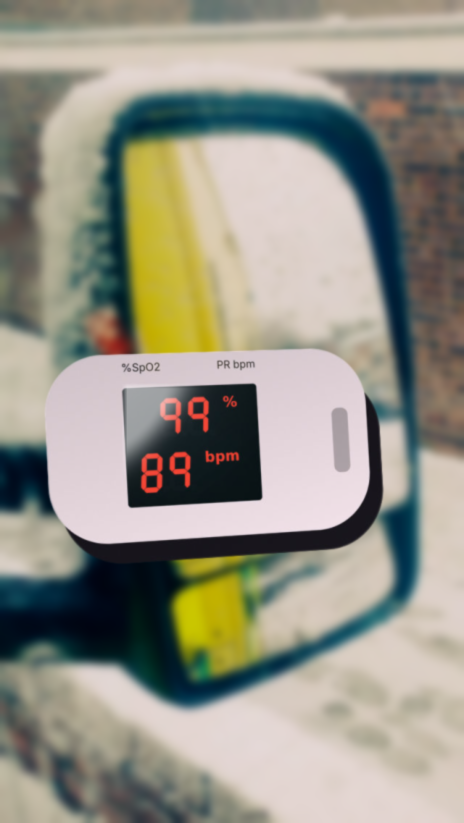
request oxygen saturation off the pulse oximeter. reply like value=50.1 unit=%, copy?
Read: value=99 unit=%
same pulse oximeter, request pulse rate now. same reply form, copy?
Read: value=89 unit=bpm
